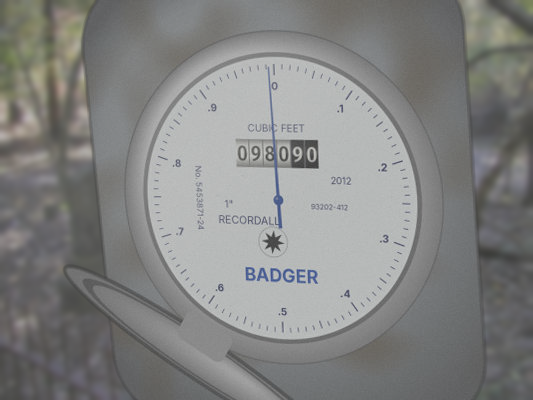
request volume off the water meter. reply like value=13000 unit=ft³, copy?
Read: value=98089.99 unit=ft³
